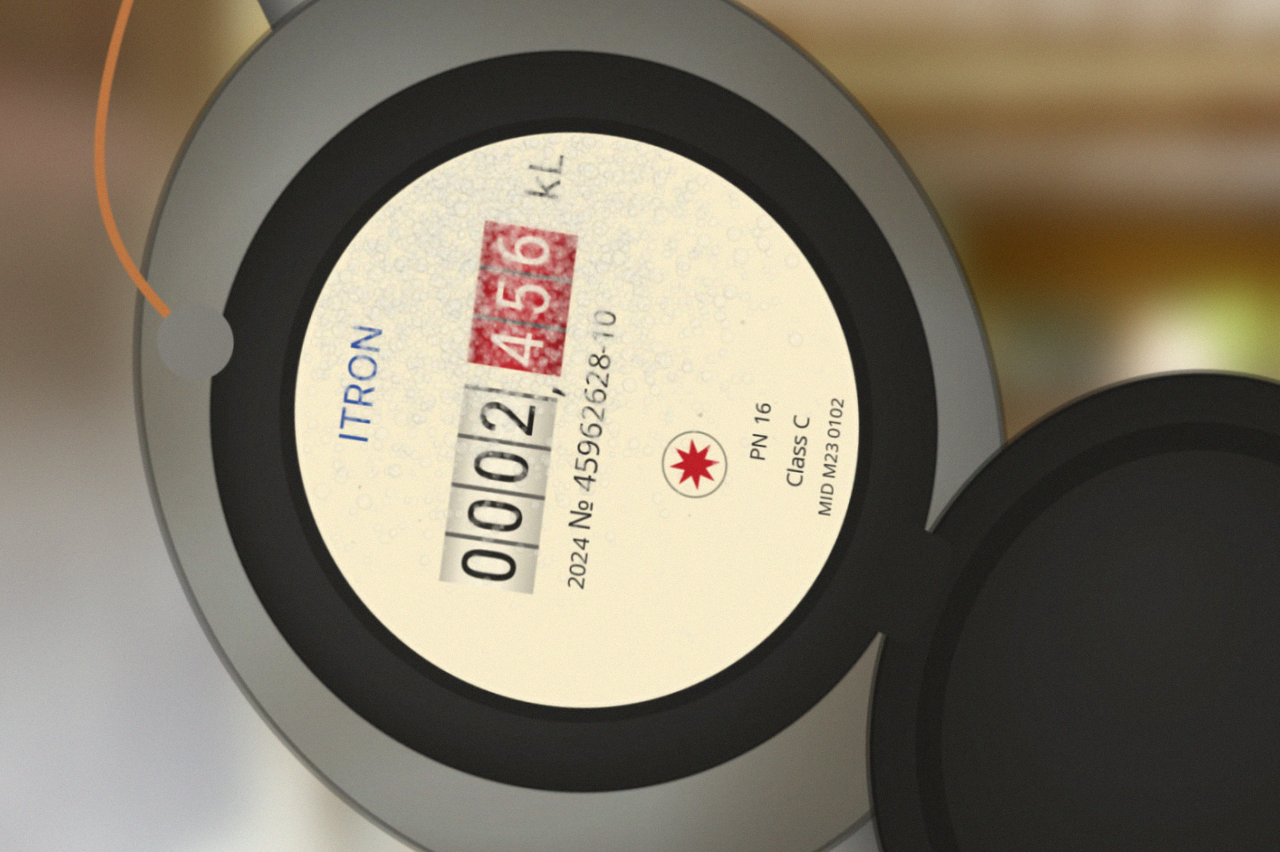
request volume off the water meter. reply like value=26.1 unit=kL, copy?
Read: value=2.456 unit=kL
